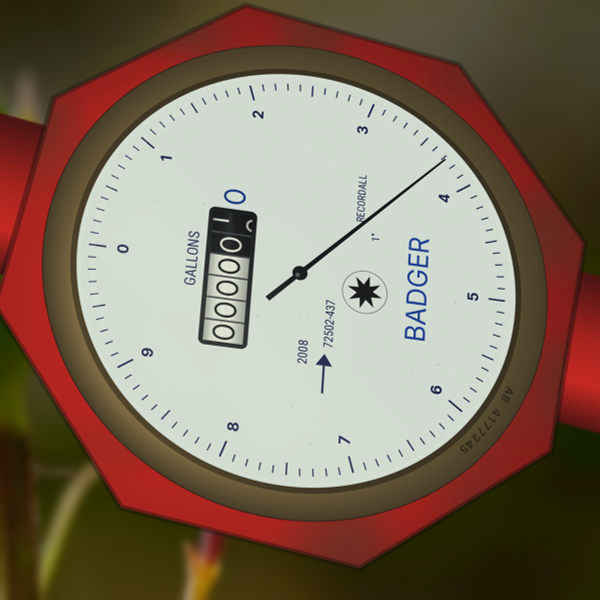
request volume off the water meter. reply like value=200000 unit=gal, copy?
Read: value=13.7 unit=gal
